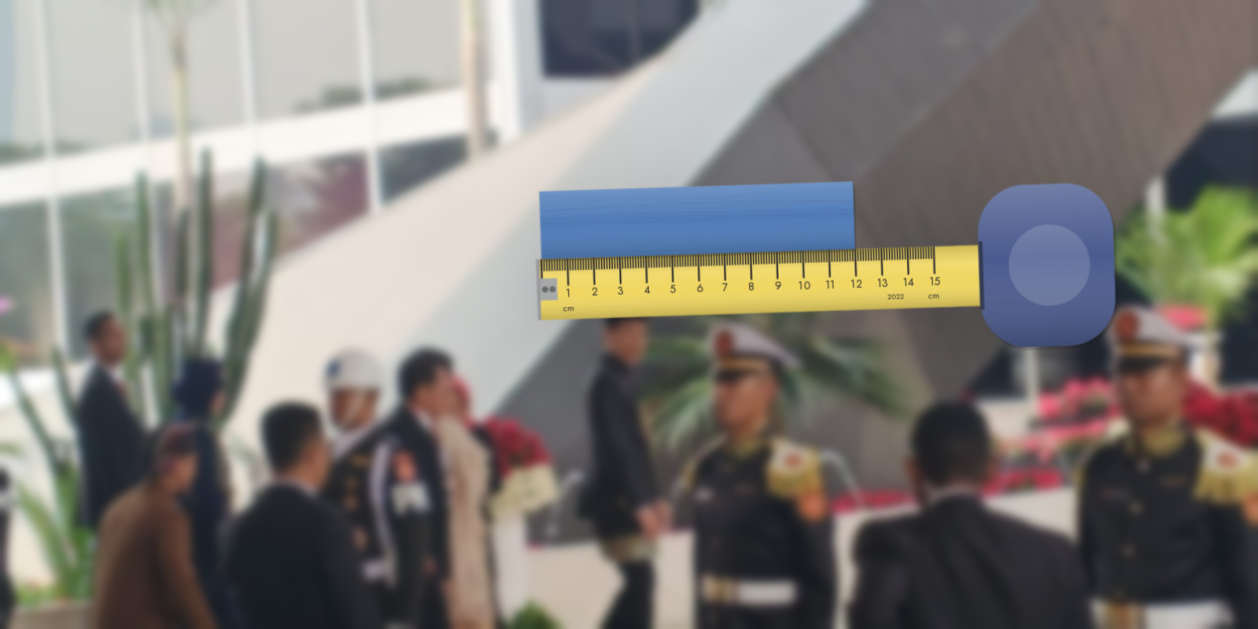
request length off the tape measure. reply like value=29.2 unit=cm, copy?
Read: value=12 unit=cm
